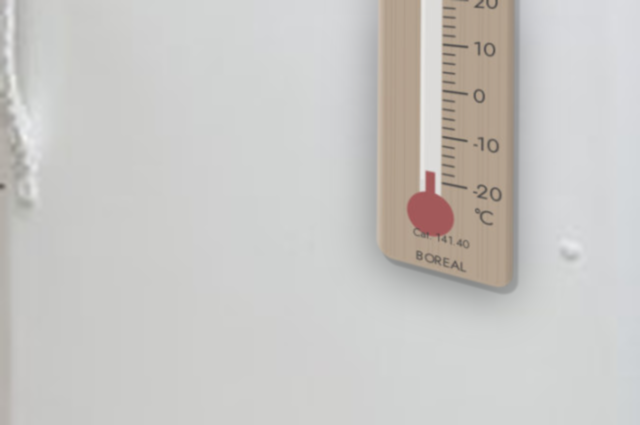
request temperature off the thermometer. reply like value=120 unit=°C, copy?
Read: value=-18 unit=°C
